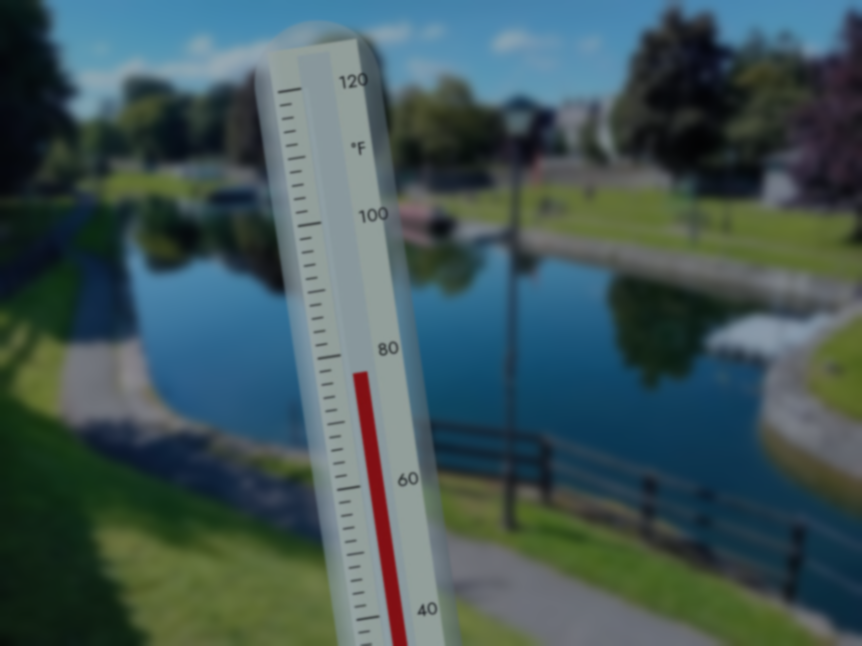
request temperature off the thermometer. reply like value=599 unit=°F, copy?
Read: value=77 unit=°F
